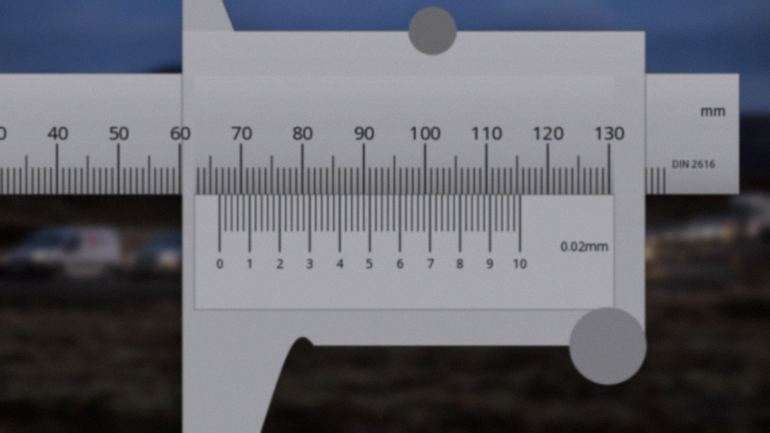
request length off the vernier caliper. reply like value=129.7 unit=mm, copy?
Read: value=66.5 unit=mm
